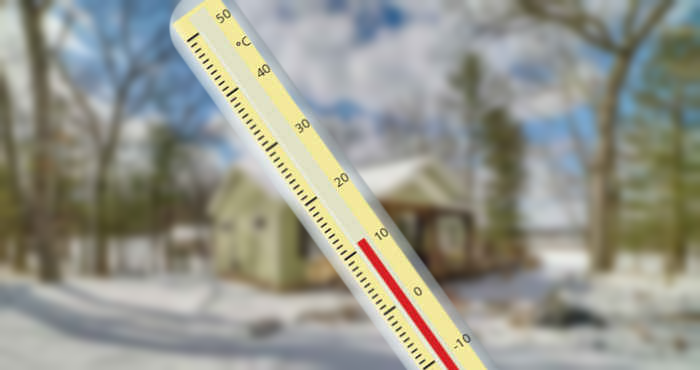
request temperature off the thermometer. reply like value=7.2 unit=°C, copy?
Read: value=11 unit=°C
